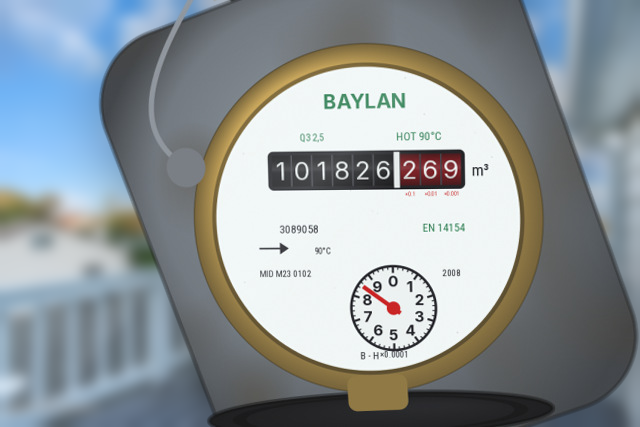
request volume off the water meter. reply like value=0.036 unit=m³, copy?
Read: value=101826.2698 unit=m³
